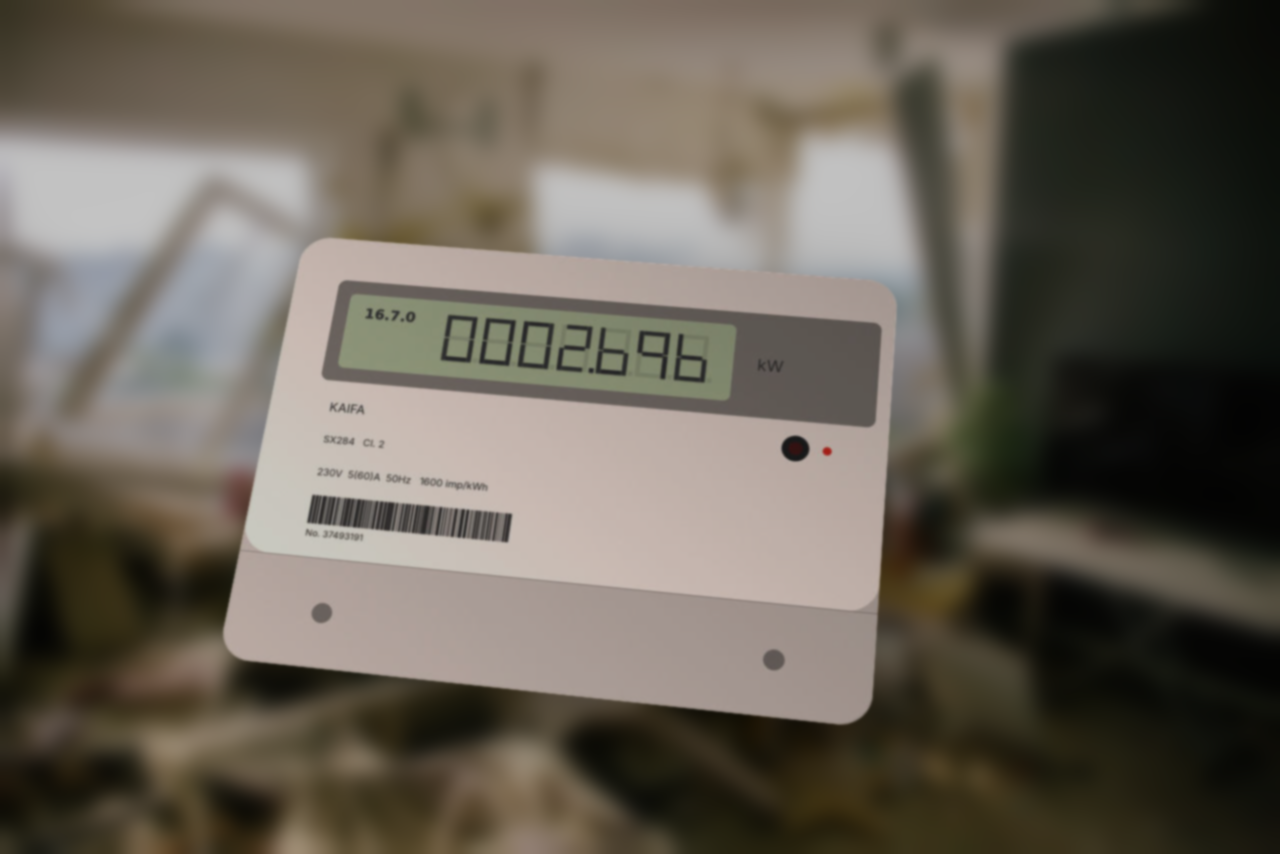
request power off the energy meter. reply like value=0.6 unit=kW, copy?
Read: value=2.696 unit=kW
